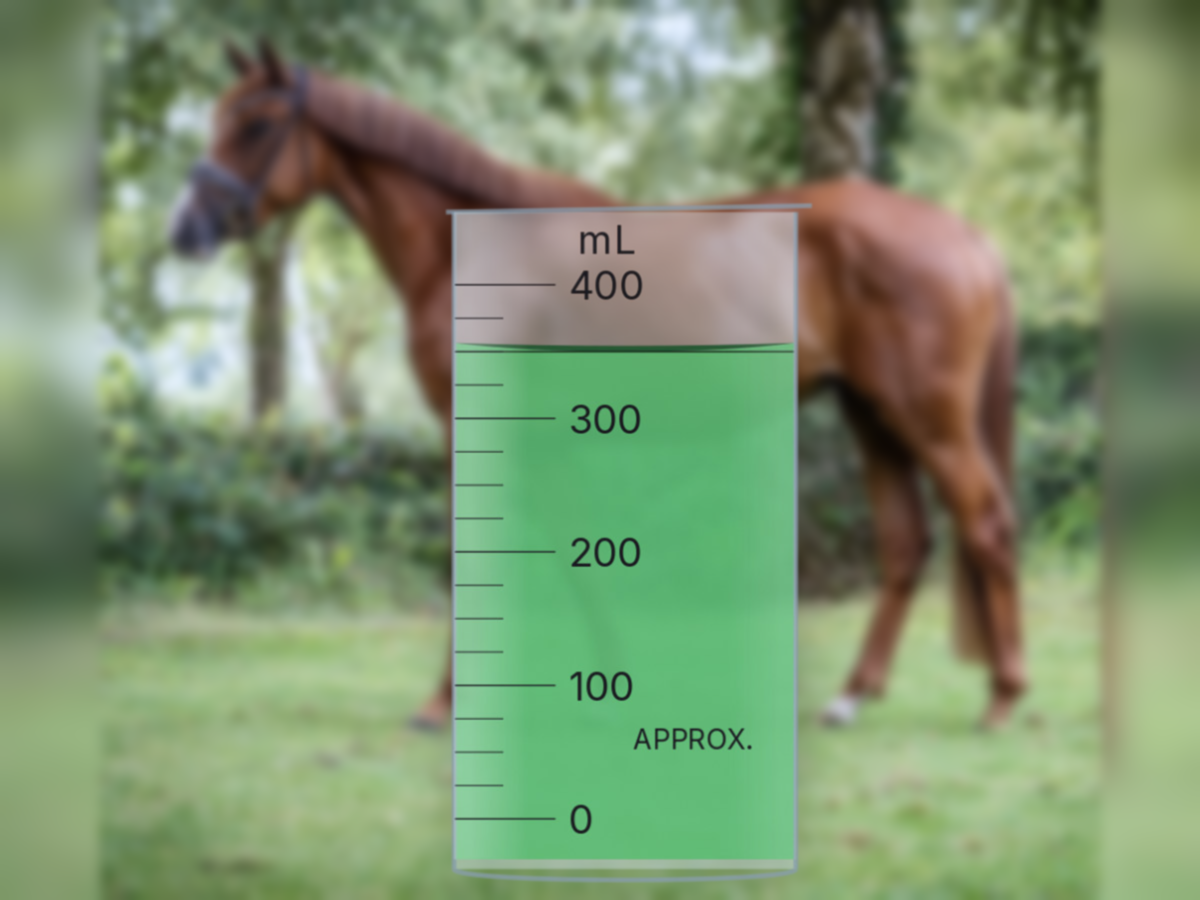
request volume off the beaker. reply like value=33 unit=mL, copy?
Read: value=350 unit=mL
